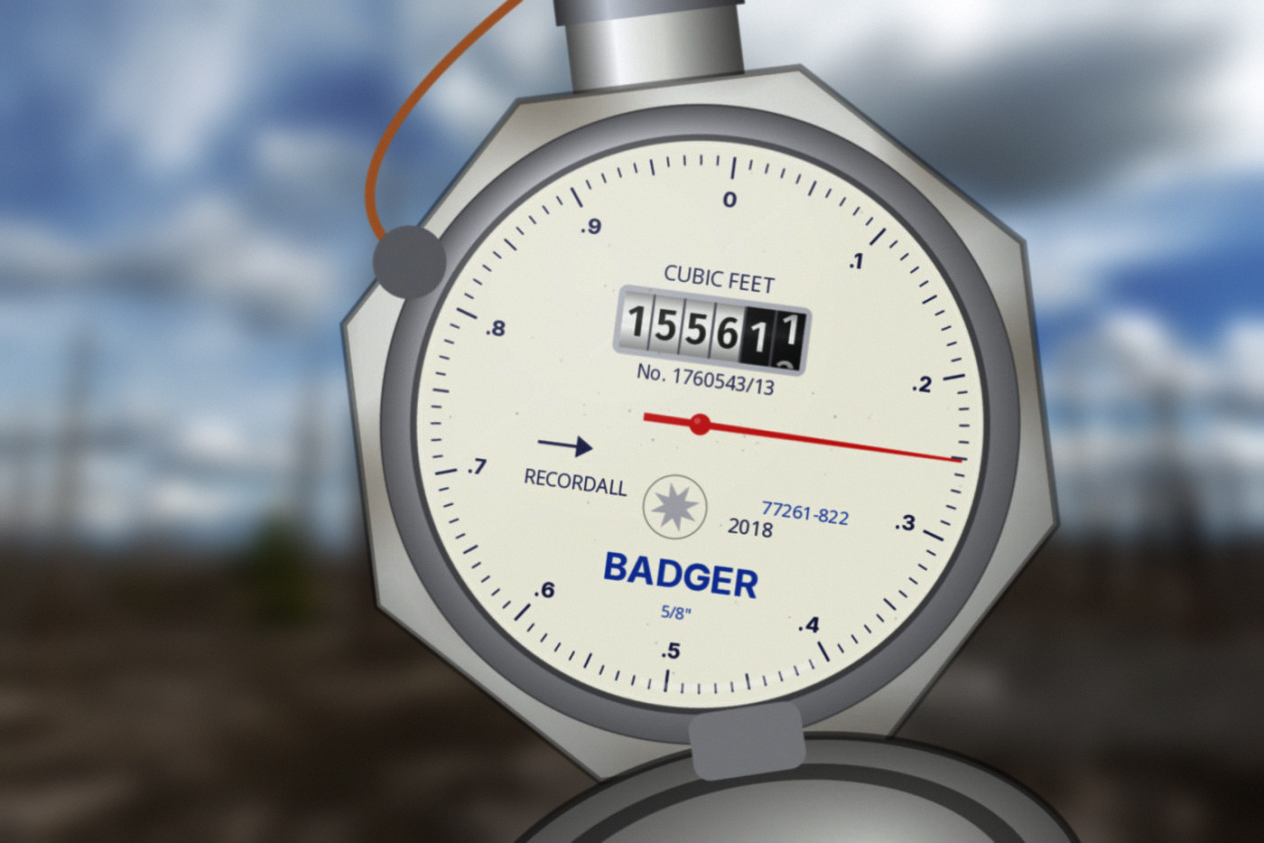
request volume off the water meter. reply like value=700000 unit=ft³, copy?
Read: value=155611.25 unit=ft³
